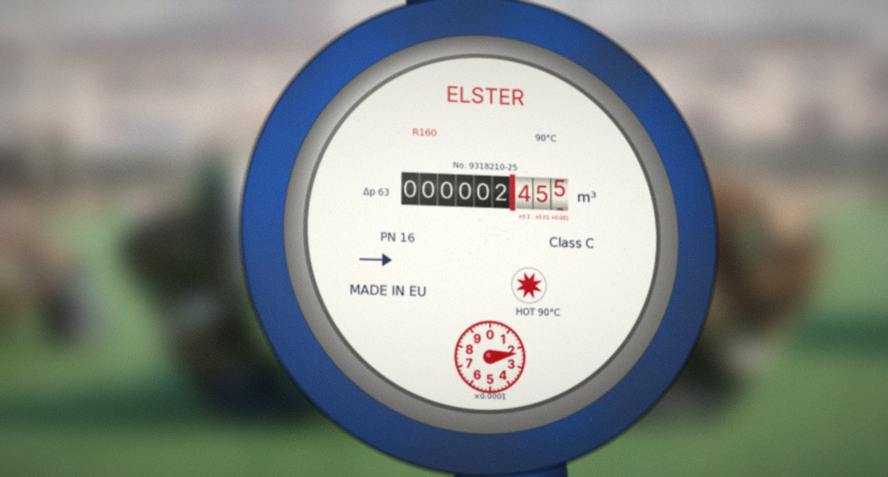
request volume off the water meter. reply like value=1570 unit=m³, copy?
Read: value=2.4552 unit=m³
